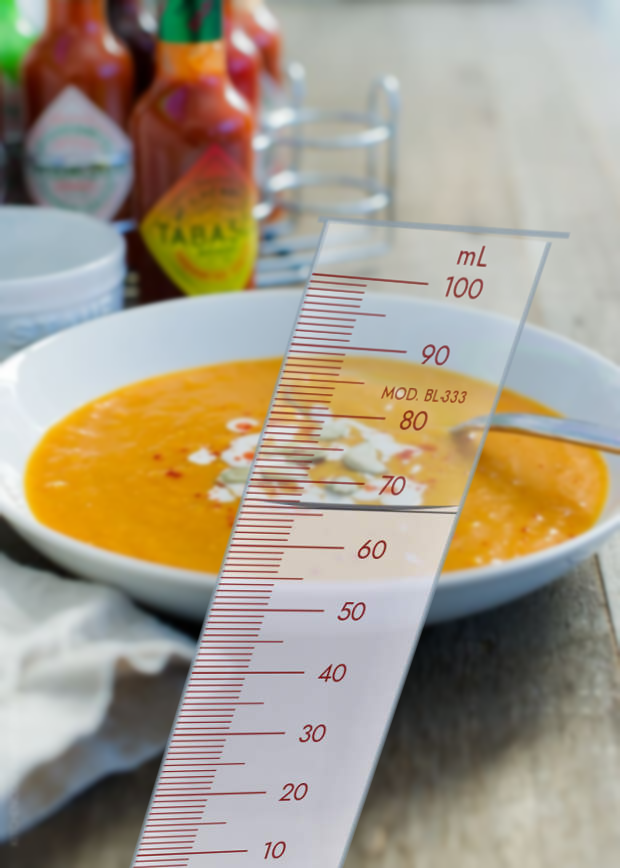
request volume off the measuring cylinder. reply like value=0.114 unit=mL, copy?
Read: value=66 unit=mL
